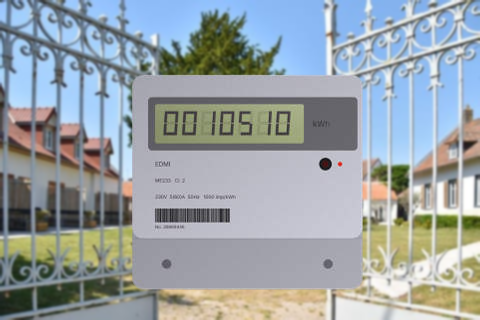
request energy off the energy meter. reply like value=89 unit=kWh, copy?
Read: value=10510 unit=kWh
